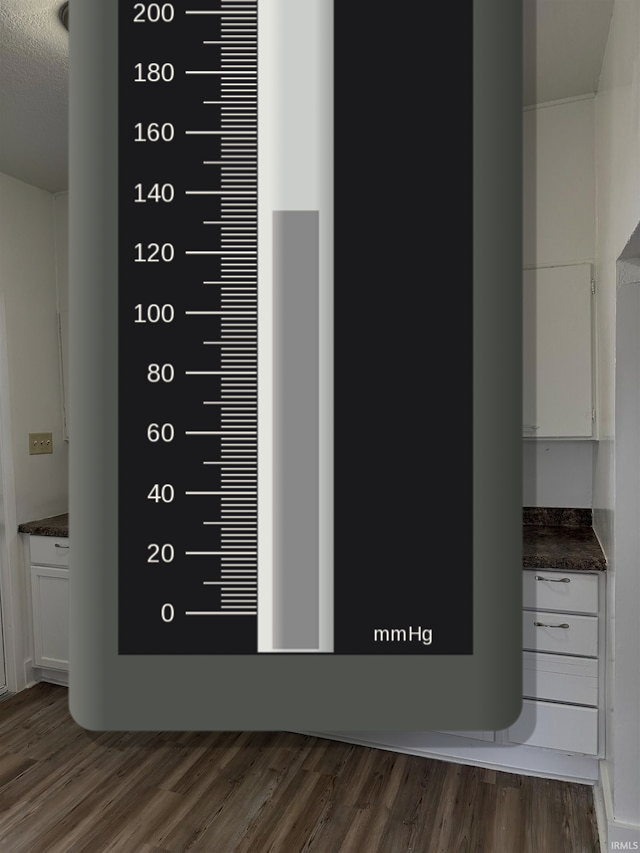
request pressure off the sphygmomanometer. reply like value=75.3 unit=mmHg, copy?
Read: value=134 unit=mmHg
